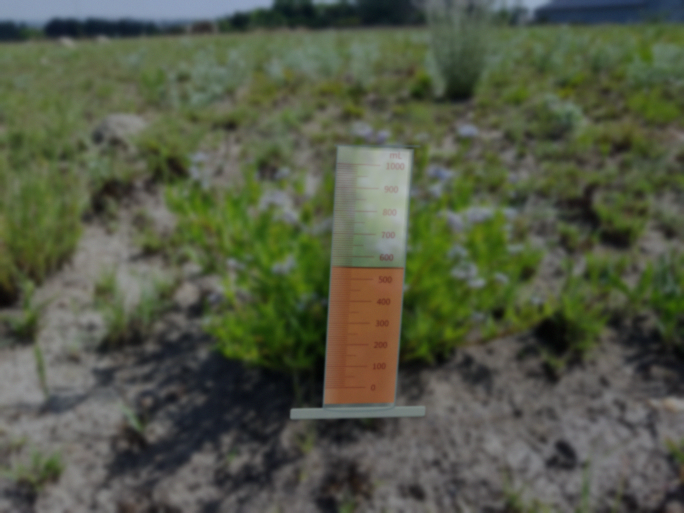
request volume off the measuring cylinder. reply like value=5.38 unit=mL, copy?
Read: value=550 unit=mL
